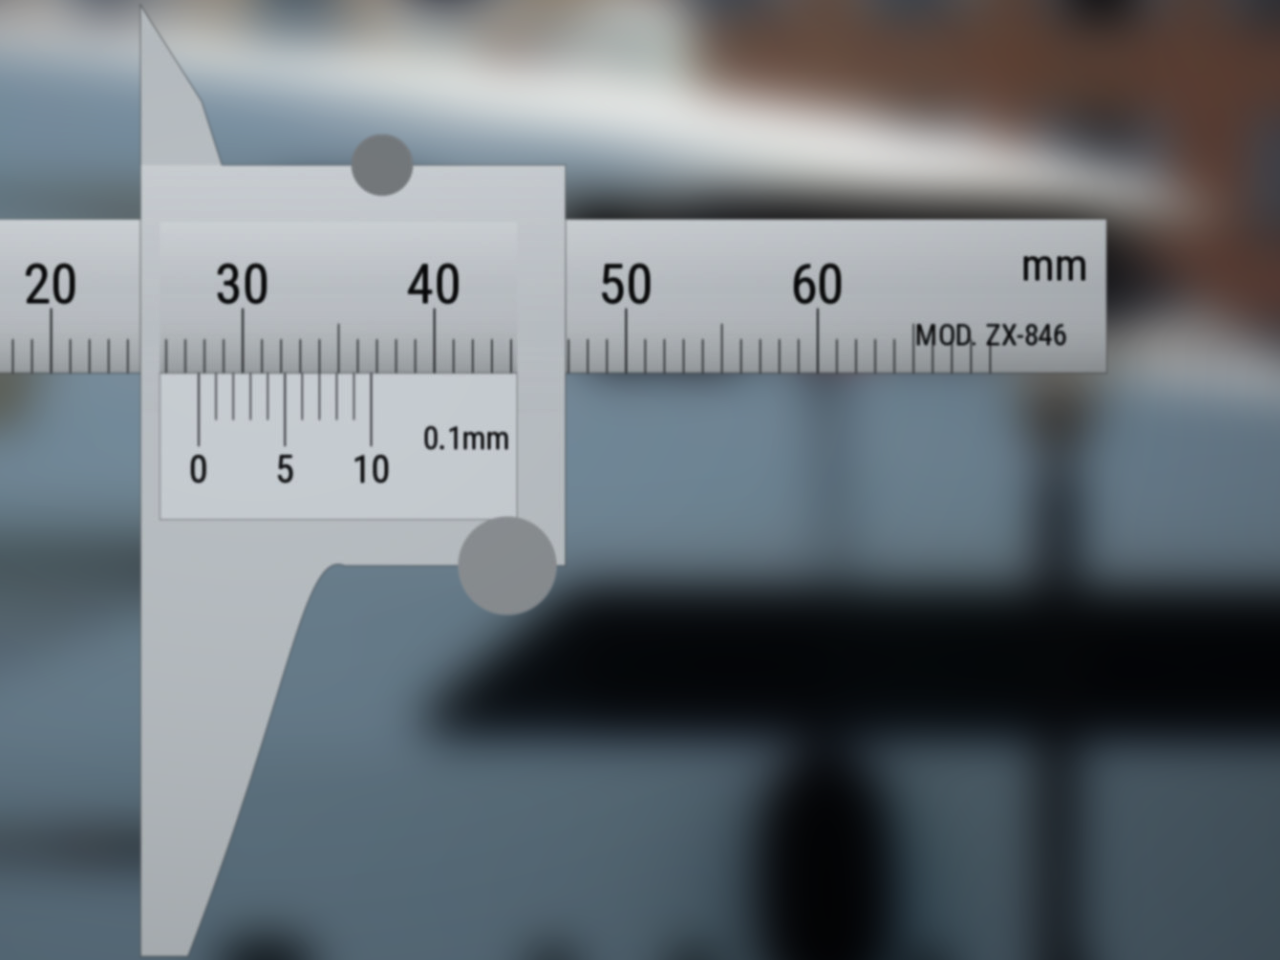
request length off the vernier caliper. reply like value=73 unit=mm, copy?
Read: value=27.7 unit=mm
